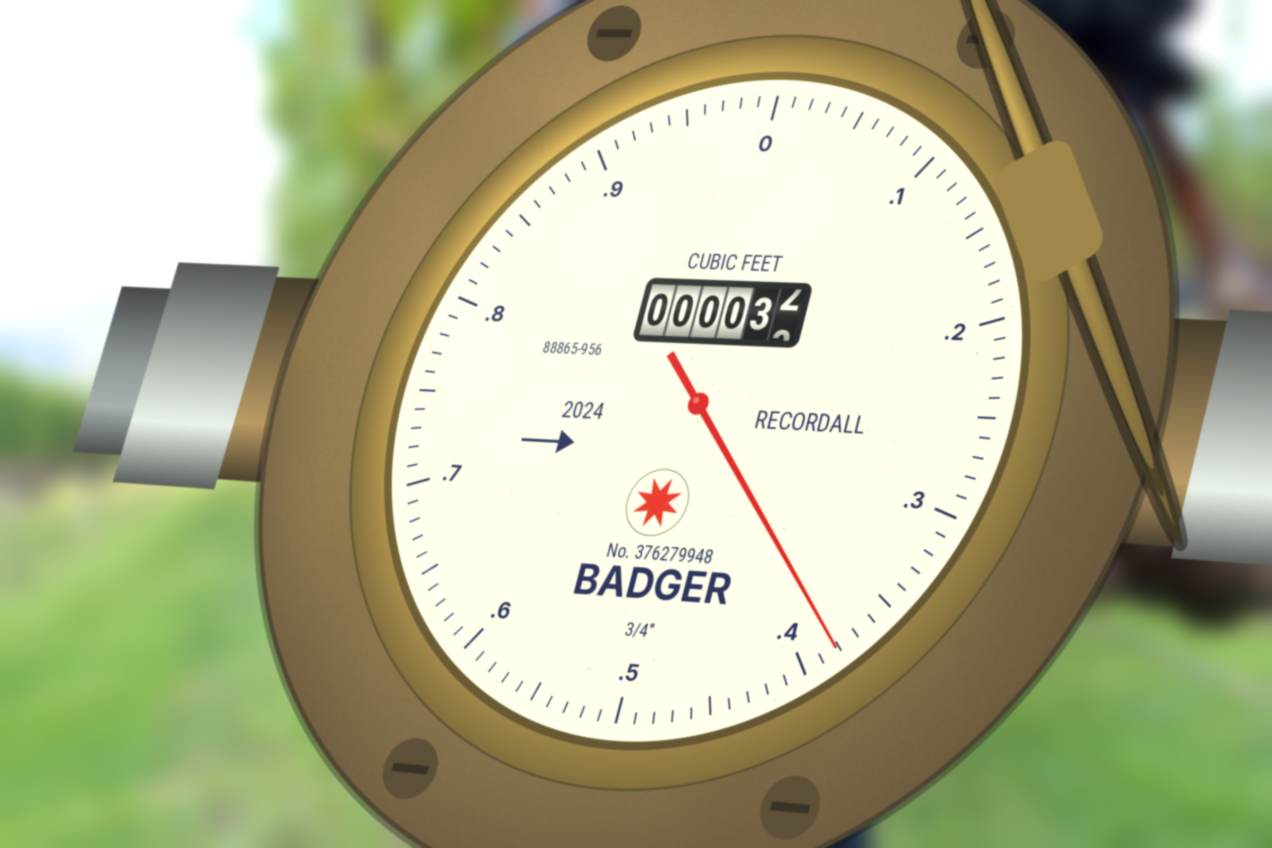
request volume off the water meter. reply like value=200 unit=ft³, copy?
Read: value=32.38 unit=ft³
